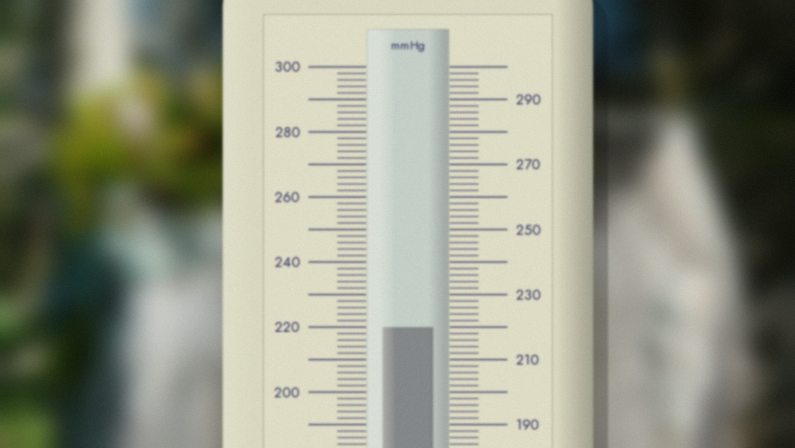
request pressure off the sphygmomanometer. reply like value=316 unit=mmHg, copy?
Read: value=220 unit=mmHg
